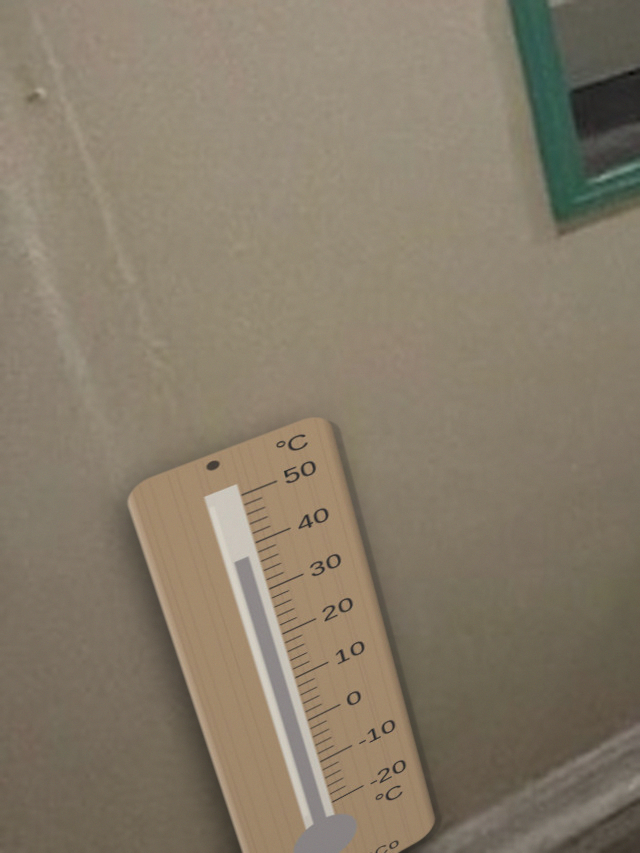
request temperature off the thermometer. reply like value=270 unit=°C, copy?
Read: value=38 unit=°C
